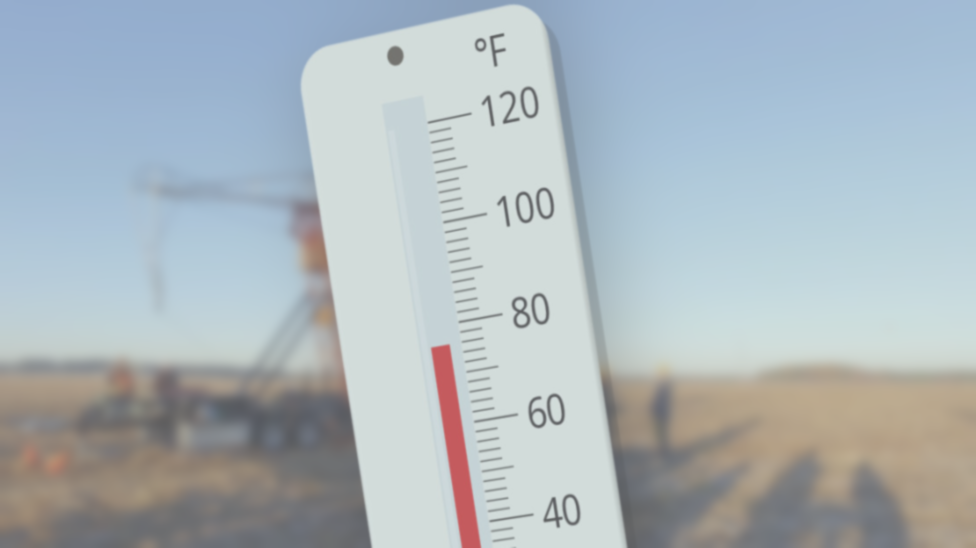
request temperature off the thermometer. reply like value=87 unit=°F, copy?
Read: value=76 unit=°F
